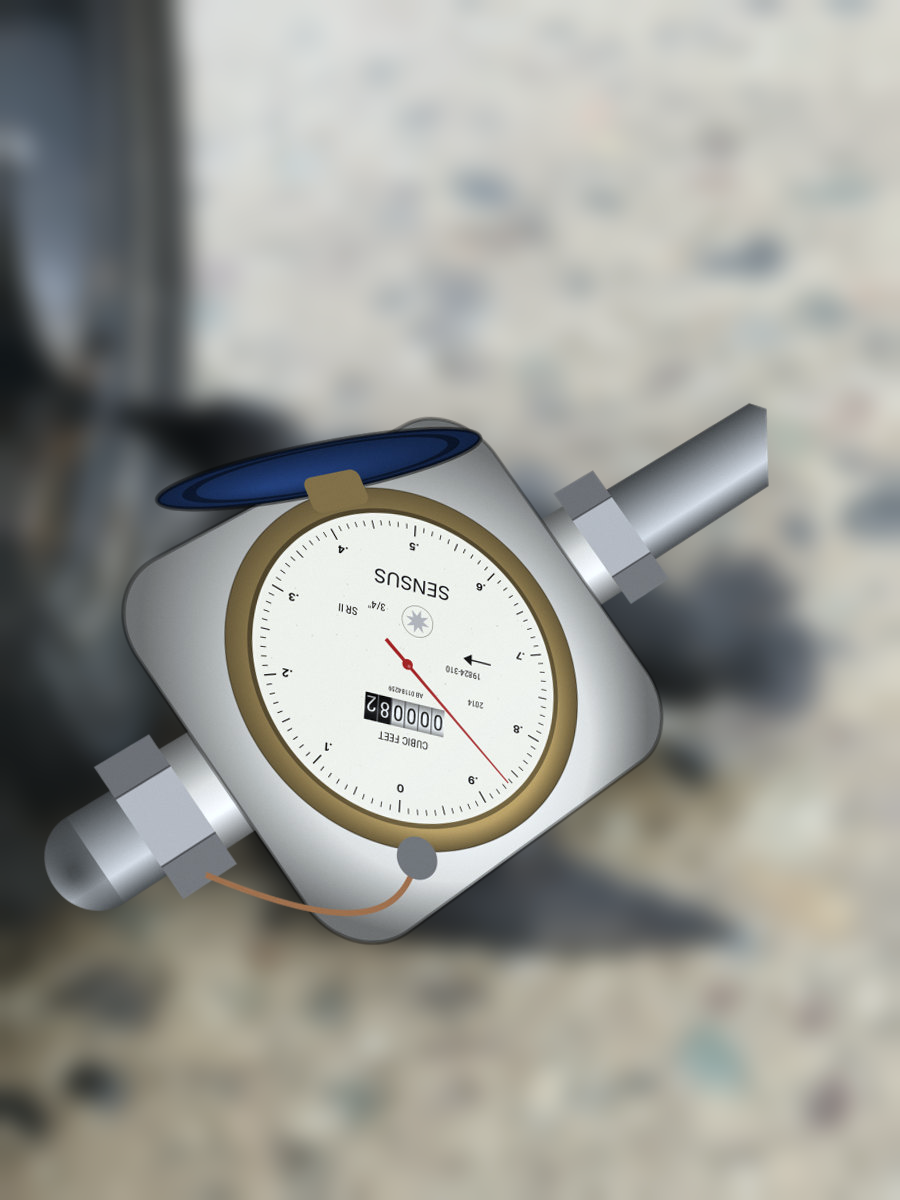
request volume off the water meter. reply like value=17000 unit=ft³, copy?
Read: value=81.86 unit=ft³
